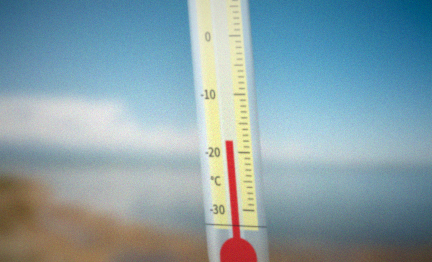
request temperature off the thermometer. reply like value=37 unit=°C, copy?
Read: value=-18 unit=°C
